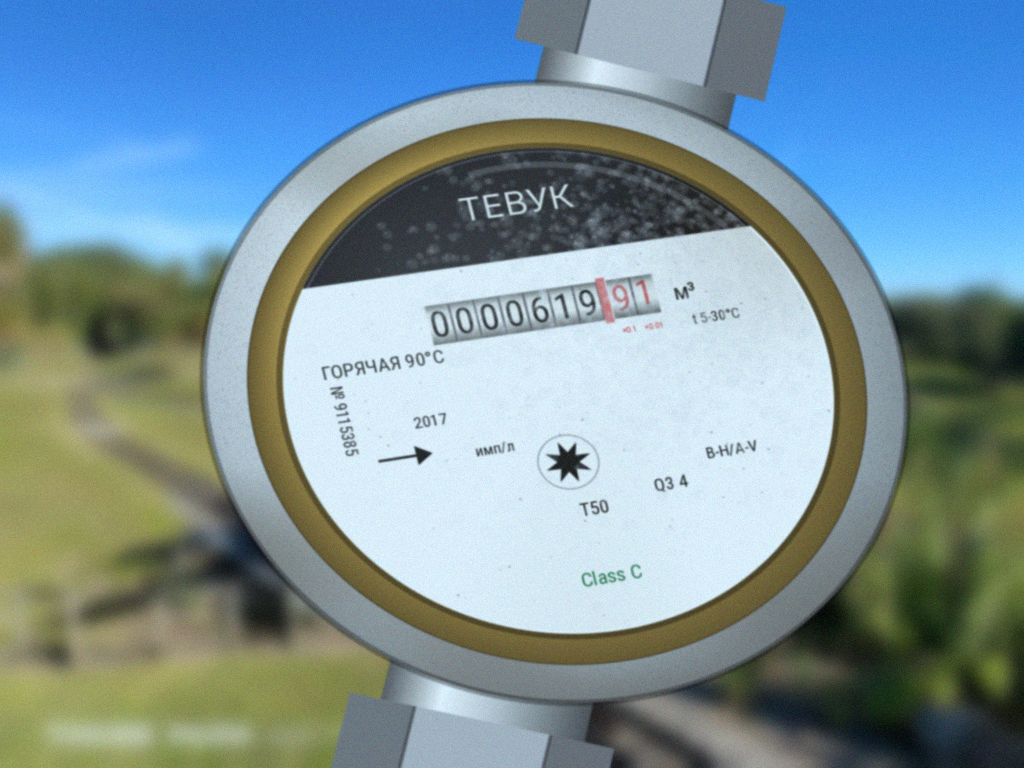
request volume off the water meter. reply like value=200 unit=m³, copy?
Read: value=619.91 unit=m³
